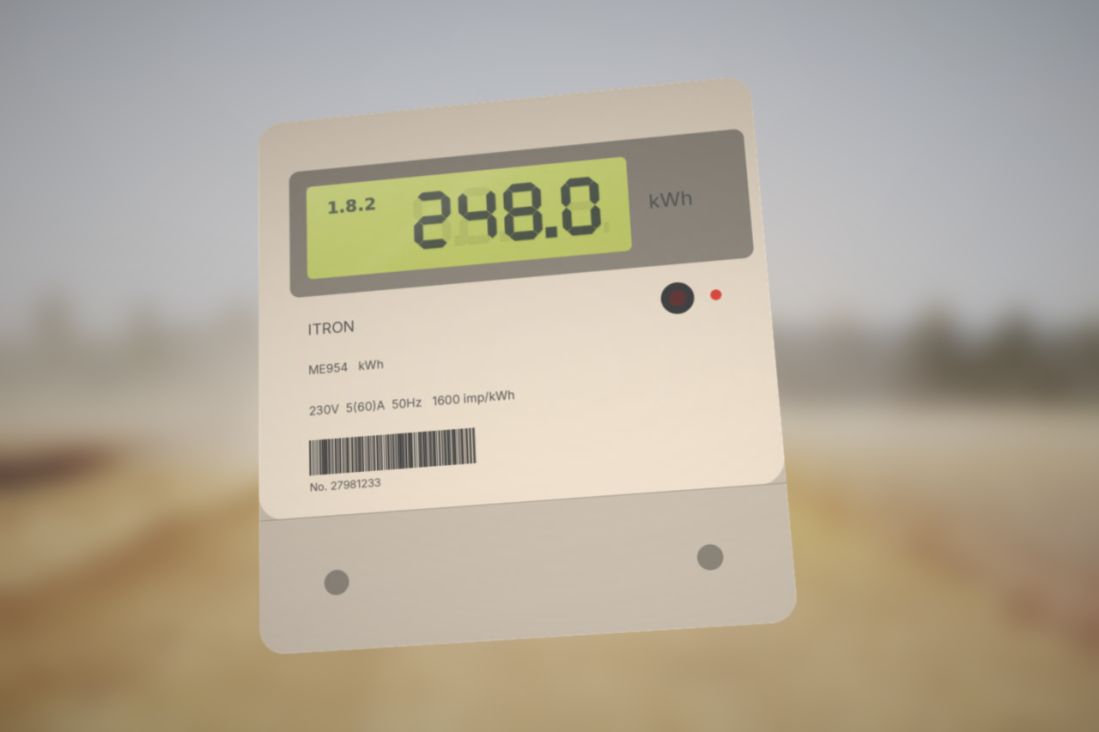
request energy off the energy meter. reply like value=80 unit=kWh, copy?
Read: value=248.0 unit=kWh
